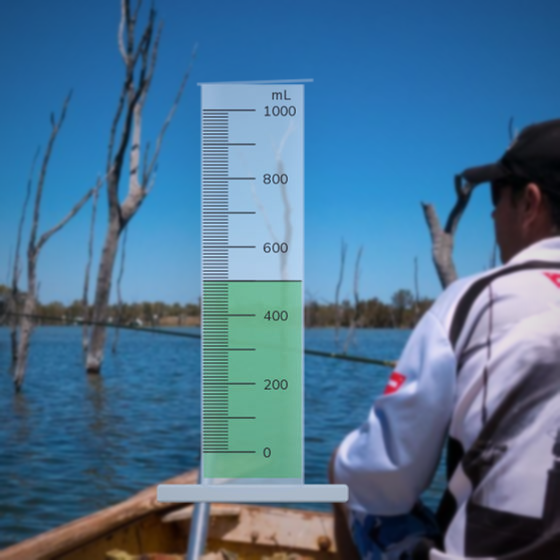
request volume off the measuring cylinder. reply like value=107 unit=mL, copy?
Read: value=500 unit=mL
